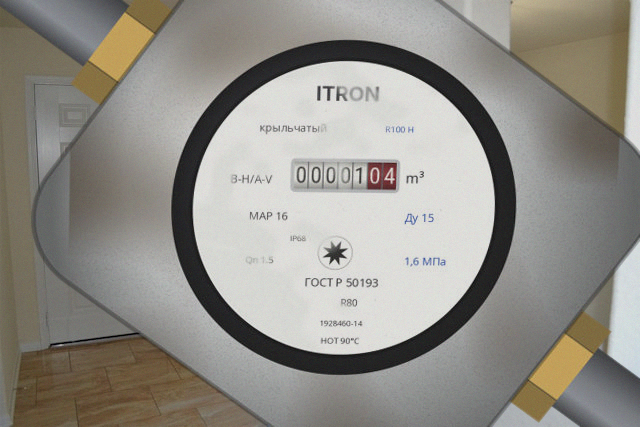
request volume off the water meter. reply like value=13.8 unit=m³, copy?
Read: value=1.04 unit=m³
